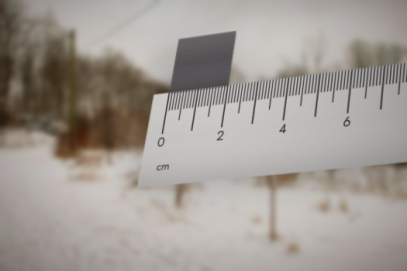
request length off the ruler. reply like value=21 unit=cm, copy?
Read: value=2 unit=cm
